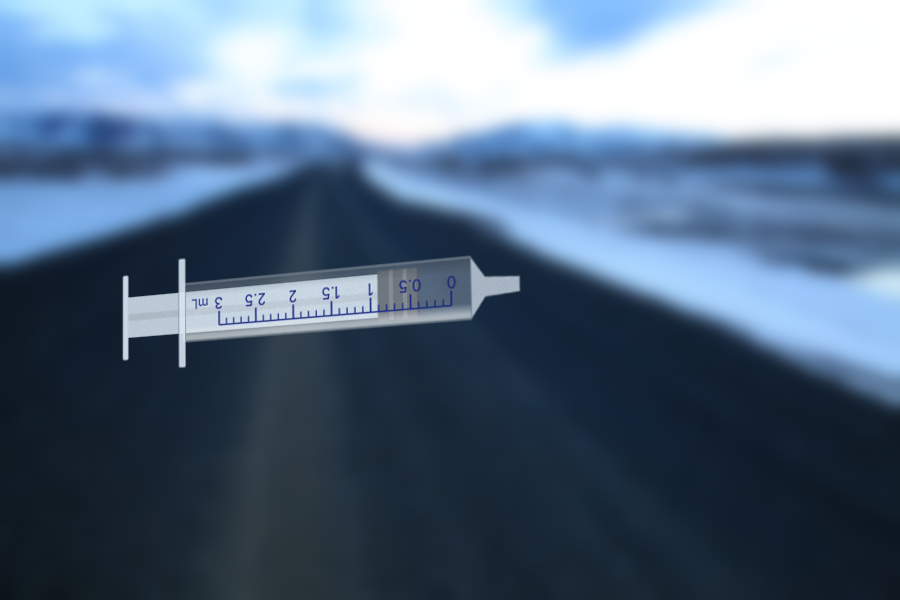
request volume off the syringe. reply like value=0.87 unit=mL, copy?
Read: value=0.4 unit=mL
